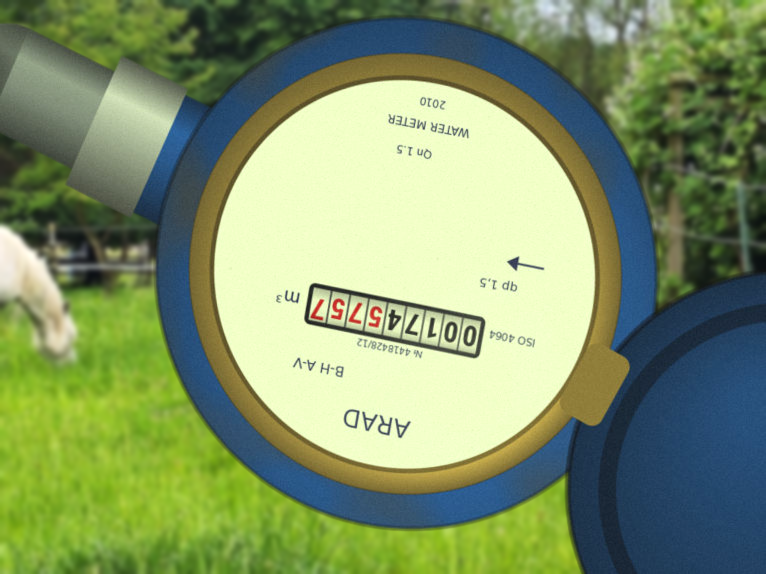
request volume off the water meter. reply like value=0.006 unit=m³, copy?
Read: value=174.5757 unit=m³
